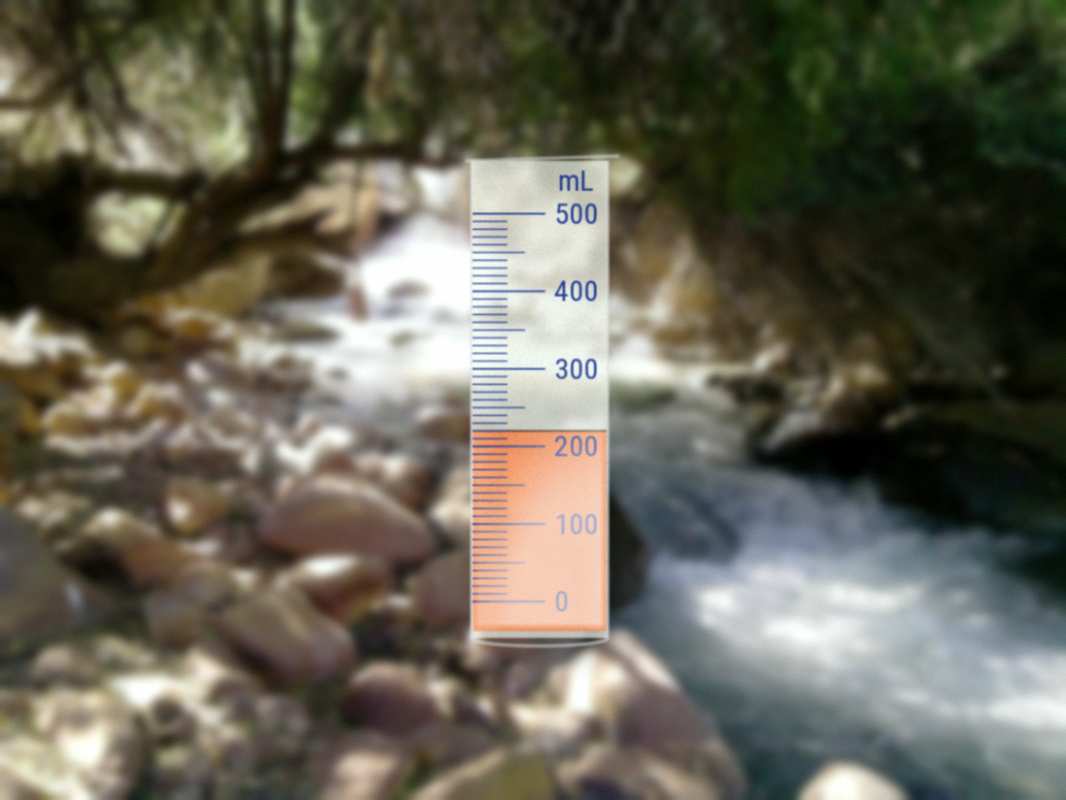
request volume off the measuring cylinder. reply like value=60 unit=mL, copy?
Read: value=220 unit=mL
